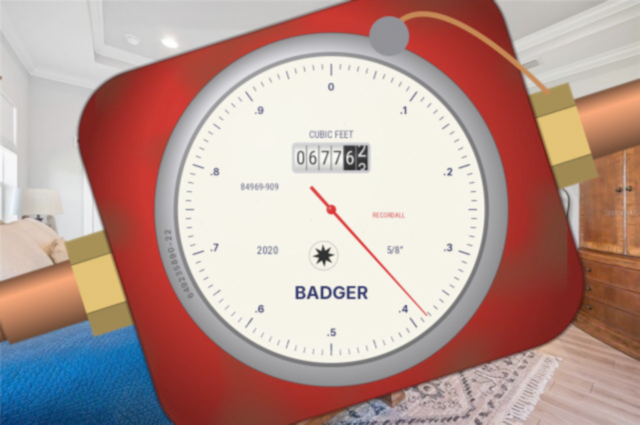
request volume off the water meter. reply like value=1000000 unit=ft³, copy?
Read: value=67762.38 unit=ft³
